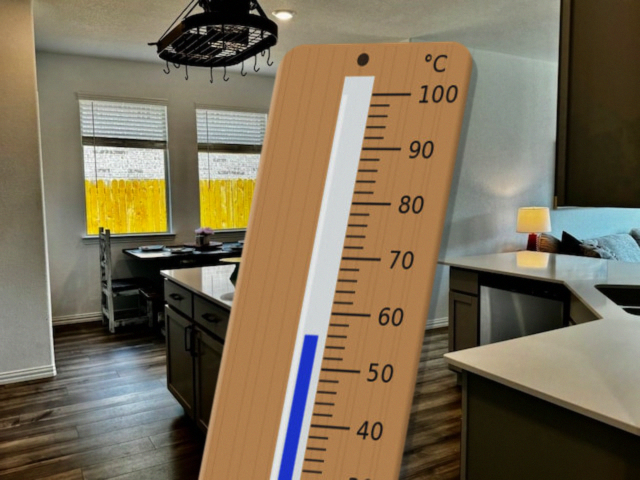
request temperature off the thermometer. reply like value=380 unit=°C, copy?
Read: value=56 unit=°C
